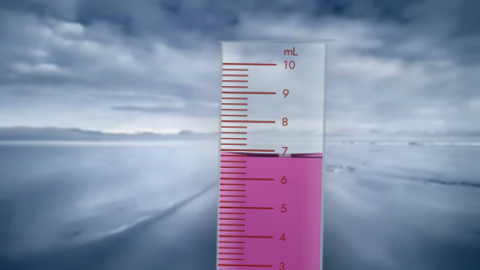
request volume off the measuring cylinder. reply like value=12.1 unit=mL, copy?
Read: value=6.8 unit=mL
